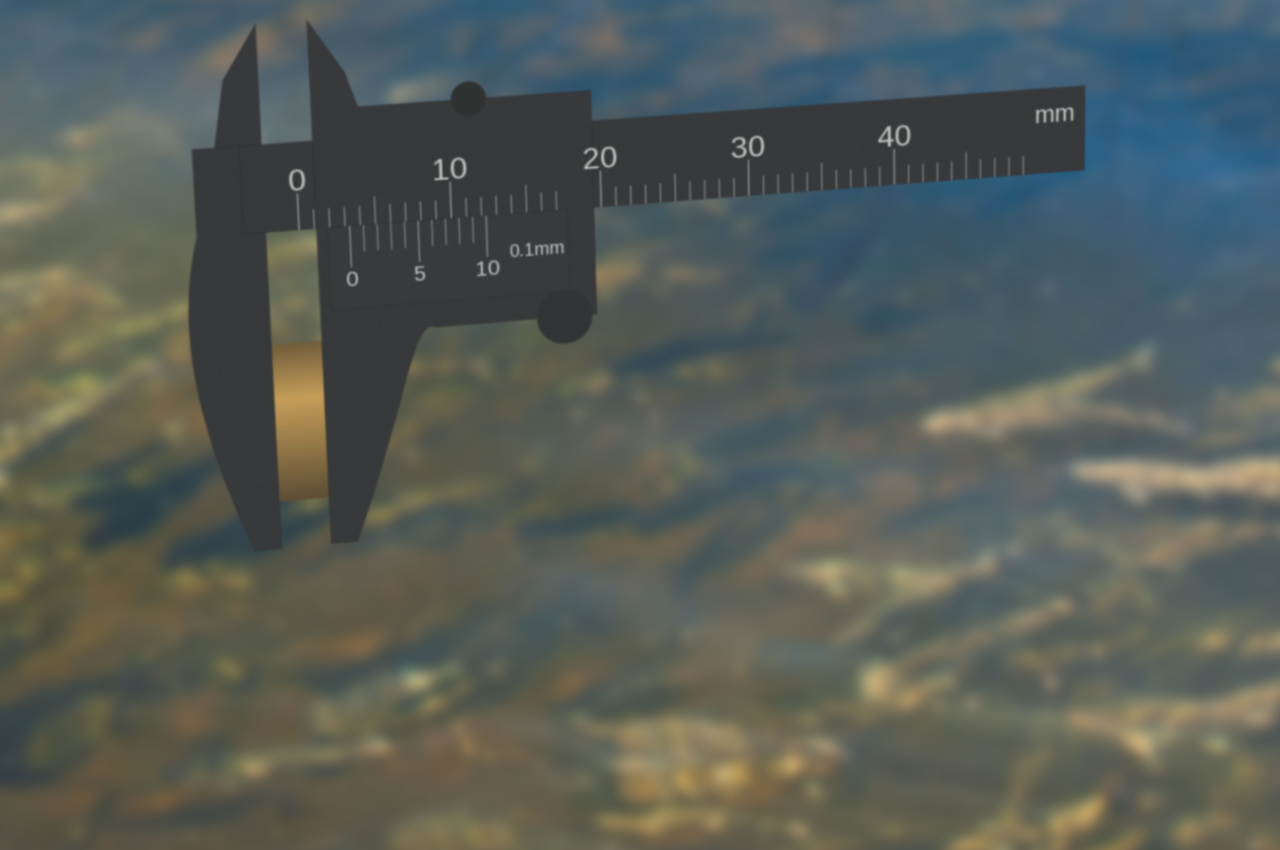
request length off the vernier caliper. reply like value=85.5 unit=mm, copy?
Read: value=3.3 unit=mm
